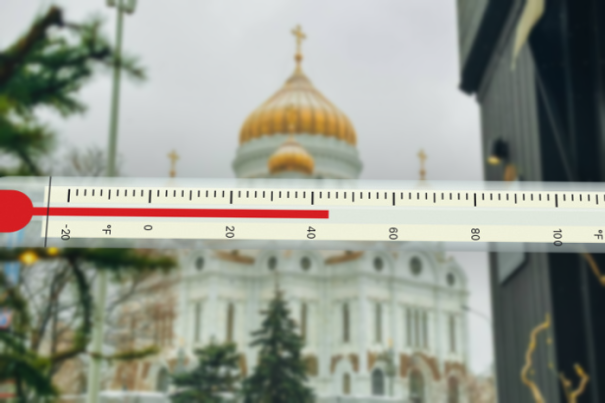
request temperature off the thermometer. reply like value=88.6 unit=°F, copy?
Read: value=44 unit=°F
